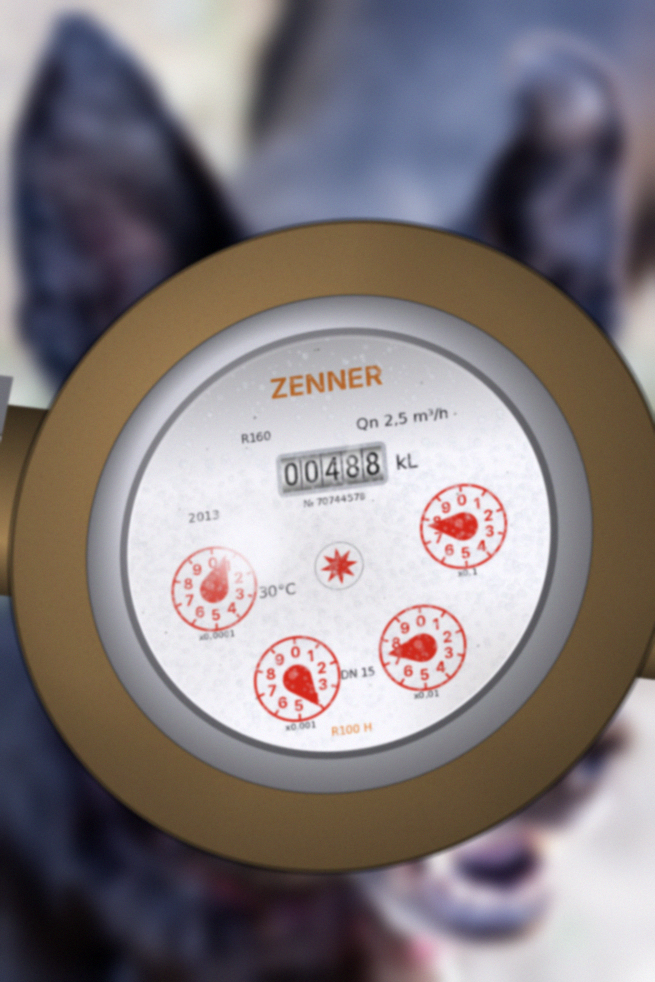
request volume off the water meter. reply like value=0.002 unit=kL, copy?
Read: value=488.7740 unit=kL
